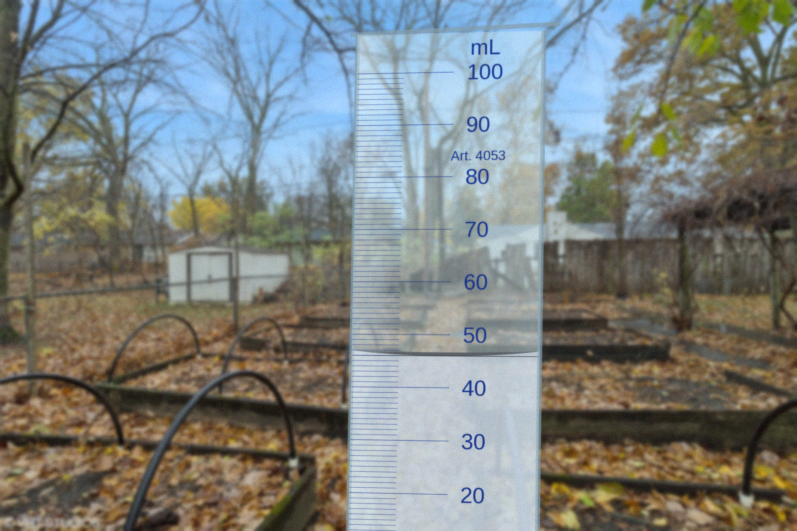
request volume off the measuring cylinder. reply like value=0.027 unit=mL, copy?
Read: value=46 unit=mL
